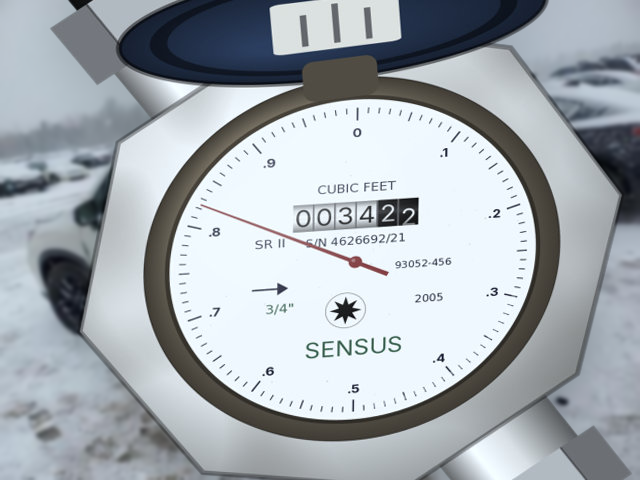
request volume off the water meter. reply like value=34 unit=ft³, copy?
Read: value=3421.82 unit=ft³
